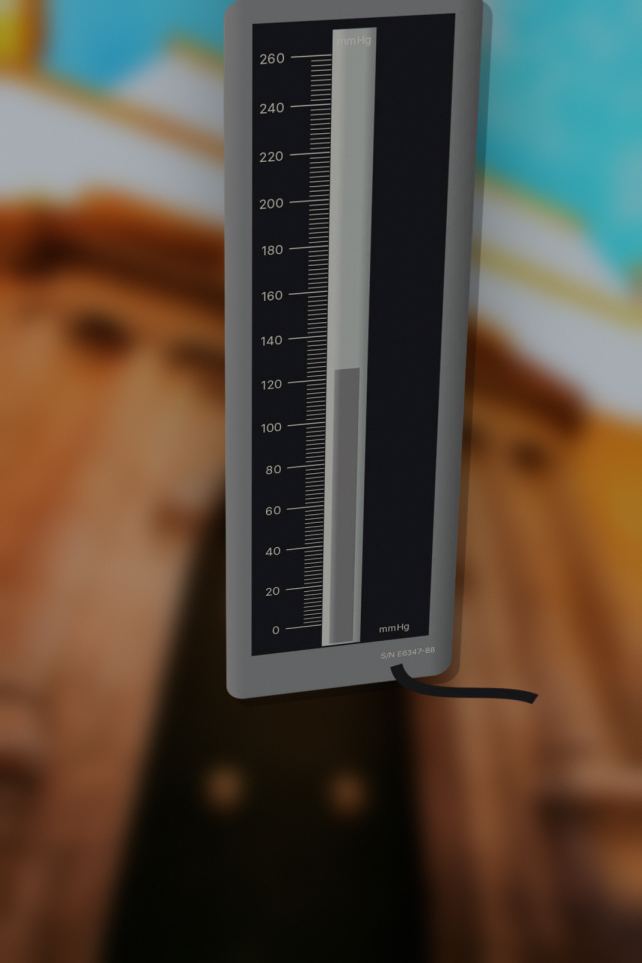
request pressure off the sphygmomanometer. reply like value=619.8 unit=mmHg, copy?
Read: value=124 unit=mmHg
